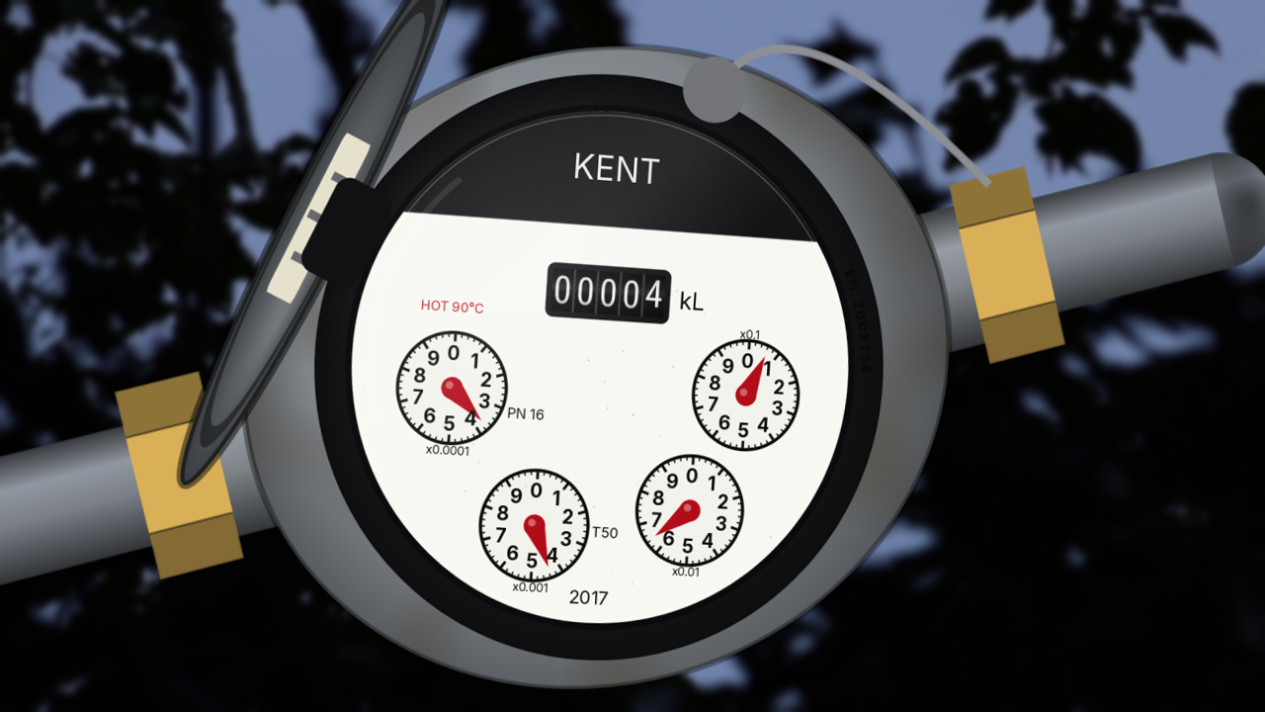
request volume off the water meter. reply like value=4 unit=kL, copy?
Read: value=4.0643 unit=kL
